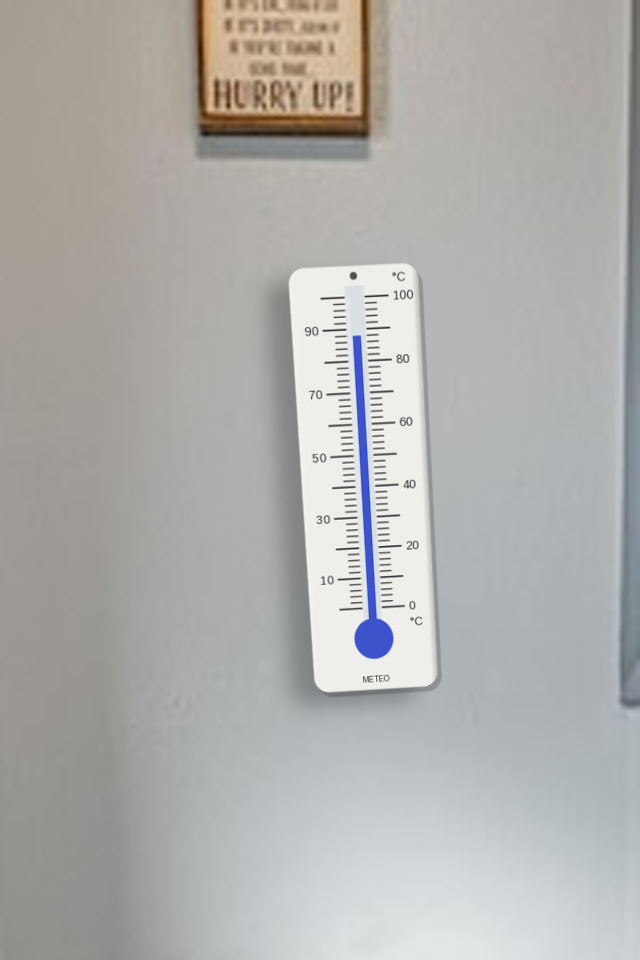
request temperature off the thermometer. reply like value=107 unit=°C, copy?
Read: value=88 unit=°C
